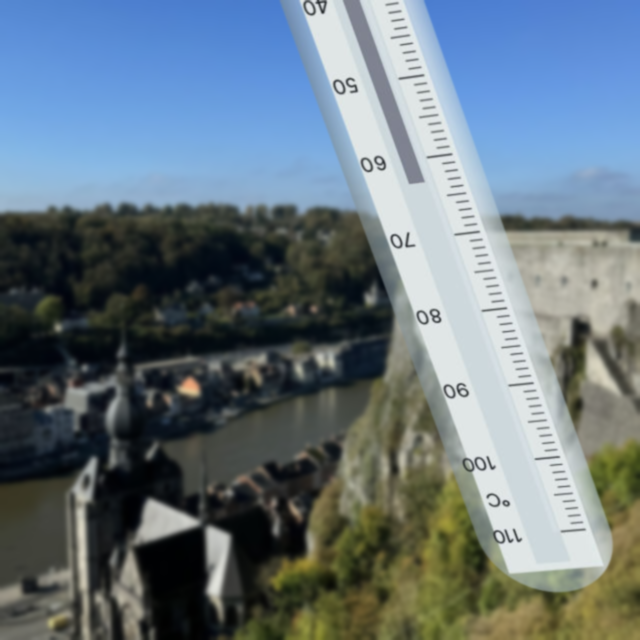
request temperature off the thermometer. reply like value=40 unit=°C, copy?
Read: value=63 unit=°C
